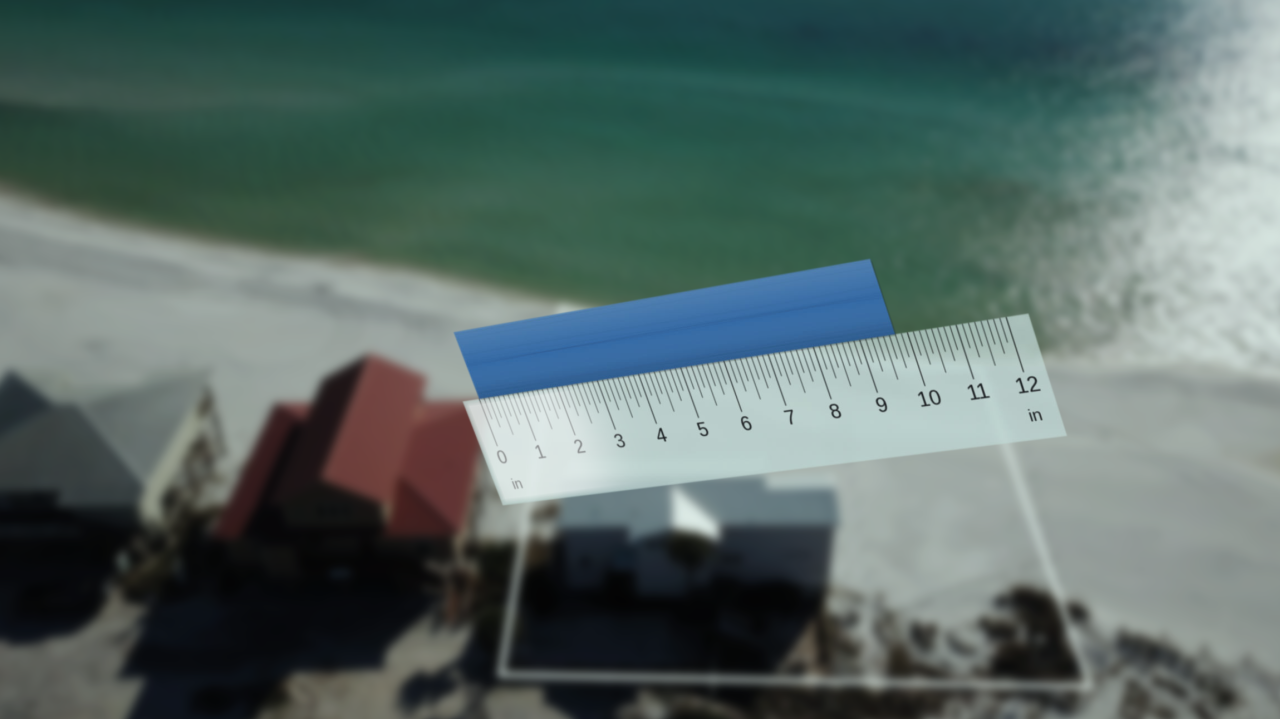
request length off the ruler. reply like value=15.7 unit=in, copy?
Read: value=9.75 unit=in
